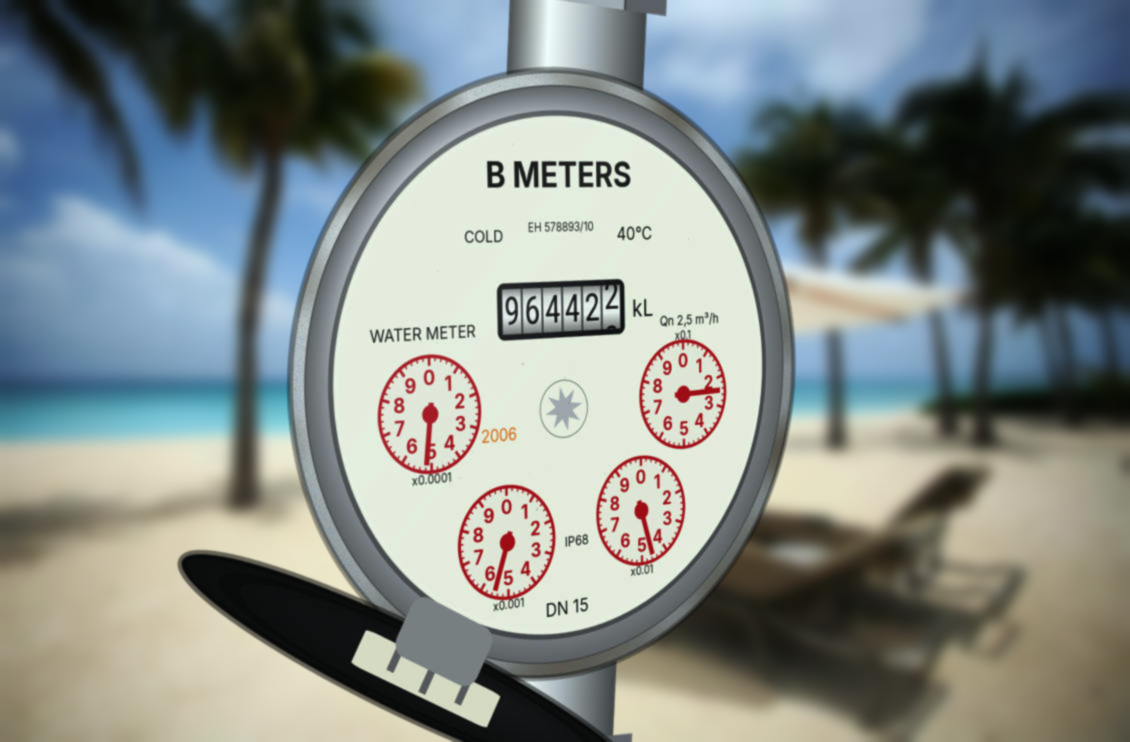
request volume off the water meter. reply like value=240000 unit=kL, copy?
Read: value=964422.2455 unit=kL
